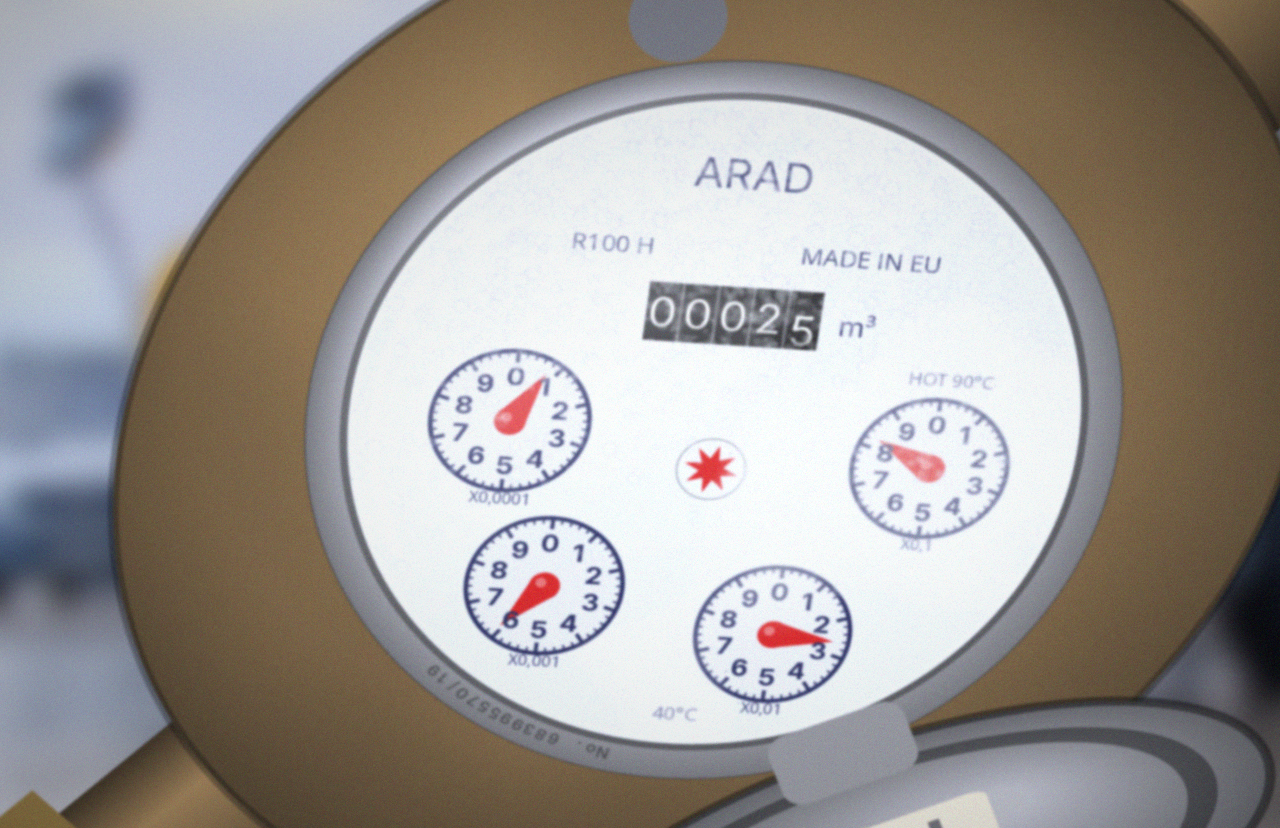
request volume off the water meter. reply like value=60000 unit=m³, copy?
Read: value=24.8260 unit=m³
